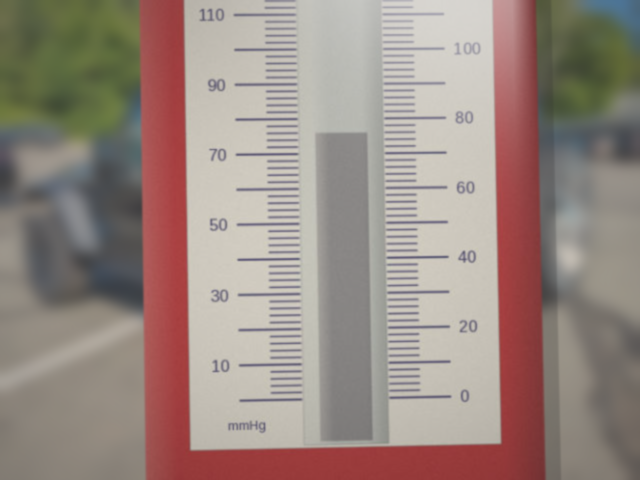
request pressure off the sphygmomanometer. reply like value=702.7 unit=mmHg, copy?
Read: value=76 unit=mmHg
